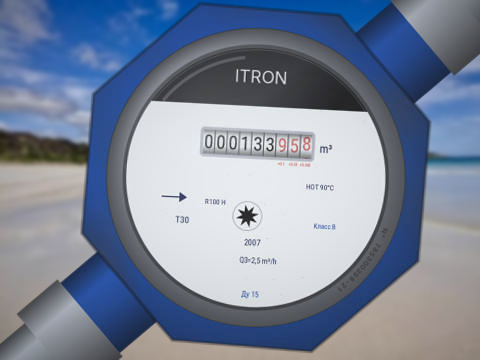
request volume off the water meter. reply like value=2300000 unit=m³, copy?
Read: value=133.958 unit=m³
